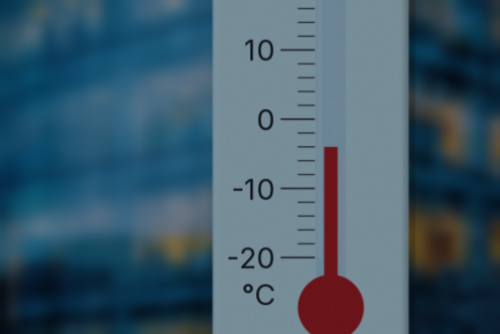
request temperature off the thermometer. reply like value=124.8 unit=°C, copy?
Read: value=-4 unit=°C
